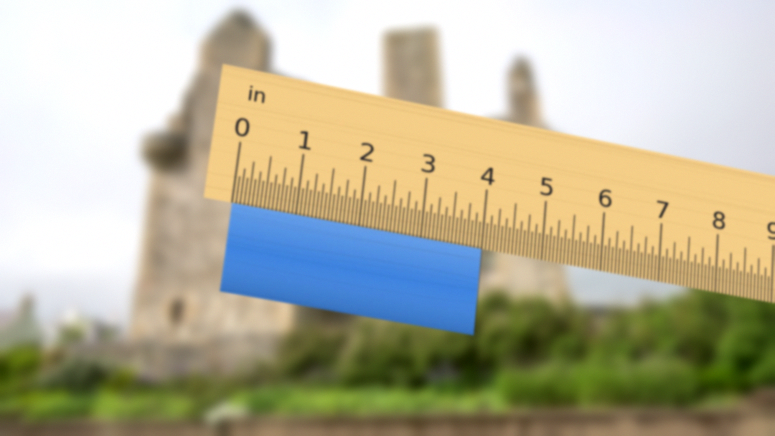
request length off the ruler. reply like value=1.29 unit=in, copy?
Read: value=4 unit=in
